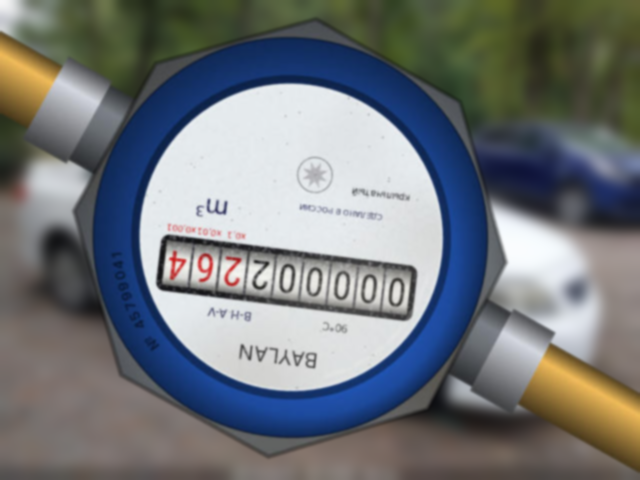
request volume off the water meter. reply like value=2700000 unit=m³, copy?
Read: value=2.264 unit=m³
